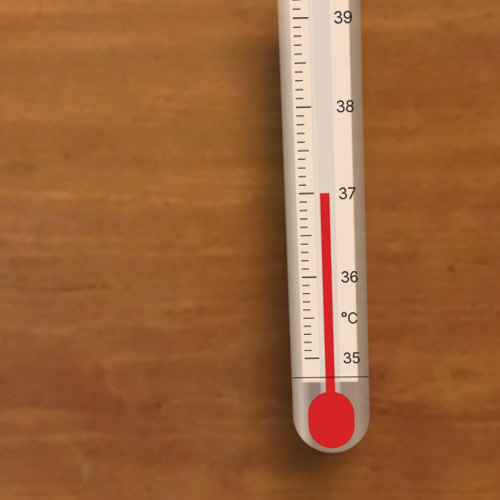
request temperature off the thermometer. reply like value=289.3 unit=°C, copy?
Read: value=37 unit=°C
